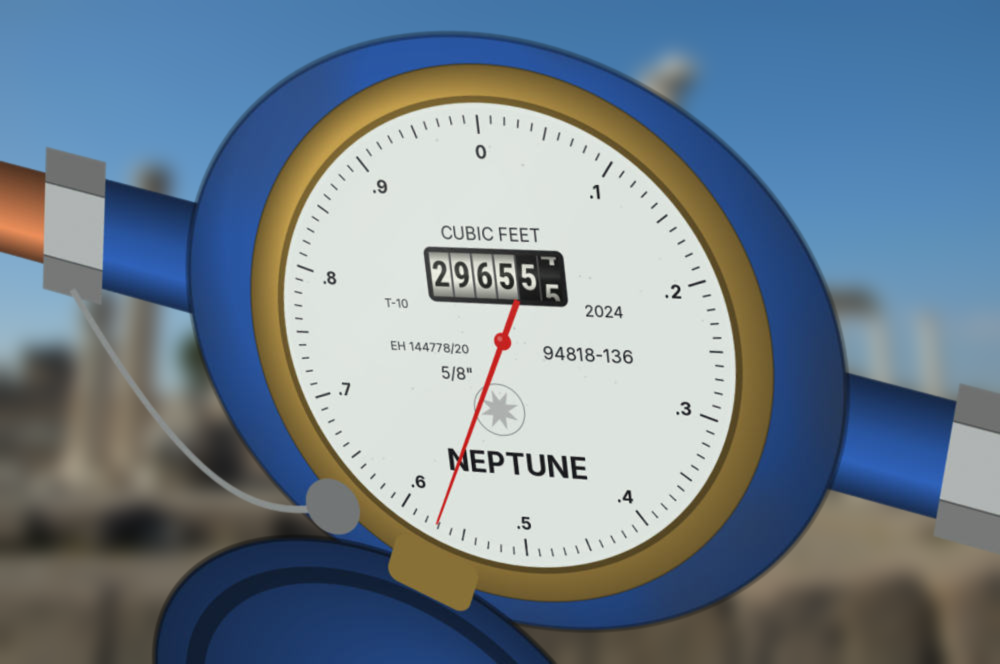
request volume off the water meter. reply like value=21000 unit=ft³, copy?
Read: value=296554.57 unit=ft³
